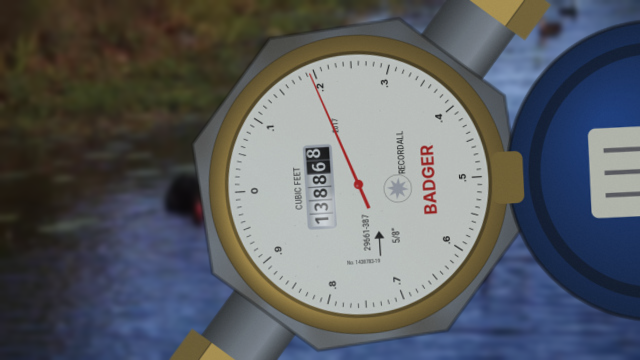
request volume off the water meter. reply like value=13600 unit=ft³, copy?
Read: value=138868.19 unit=ft³
